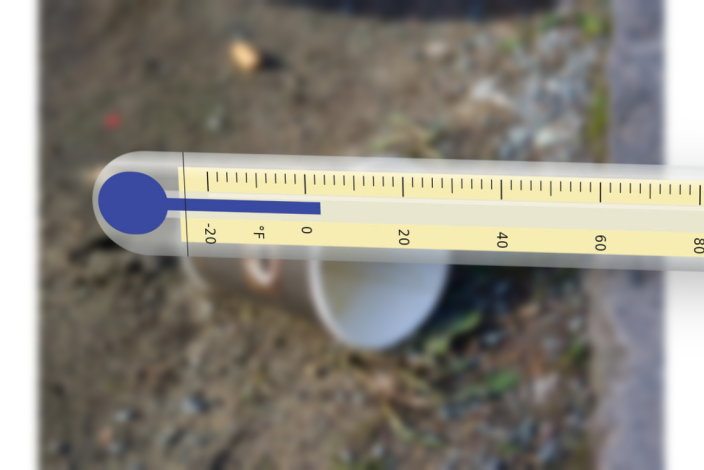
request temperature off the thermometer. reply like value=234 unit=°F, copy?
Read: value=3 unit=°F
